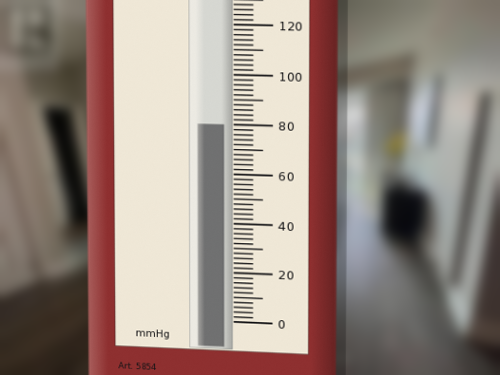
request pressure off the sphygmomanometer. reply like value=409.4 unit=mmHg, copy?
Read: value=80 unit=mmHg
